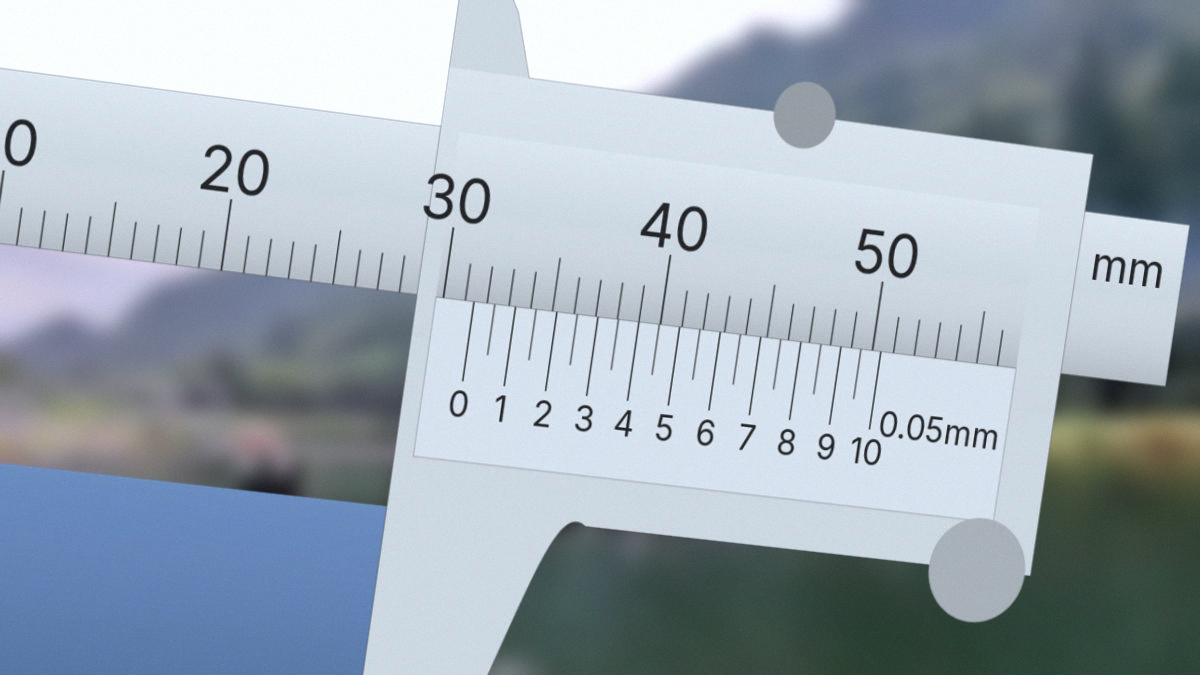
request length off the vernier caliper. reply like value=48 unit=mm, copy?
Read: value=31.4 unit=mm
